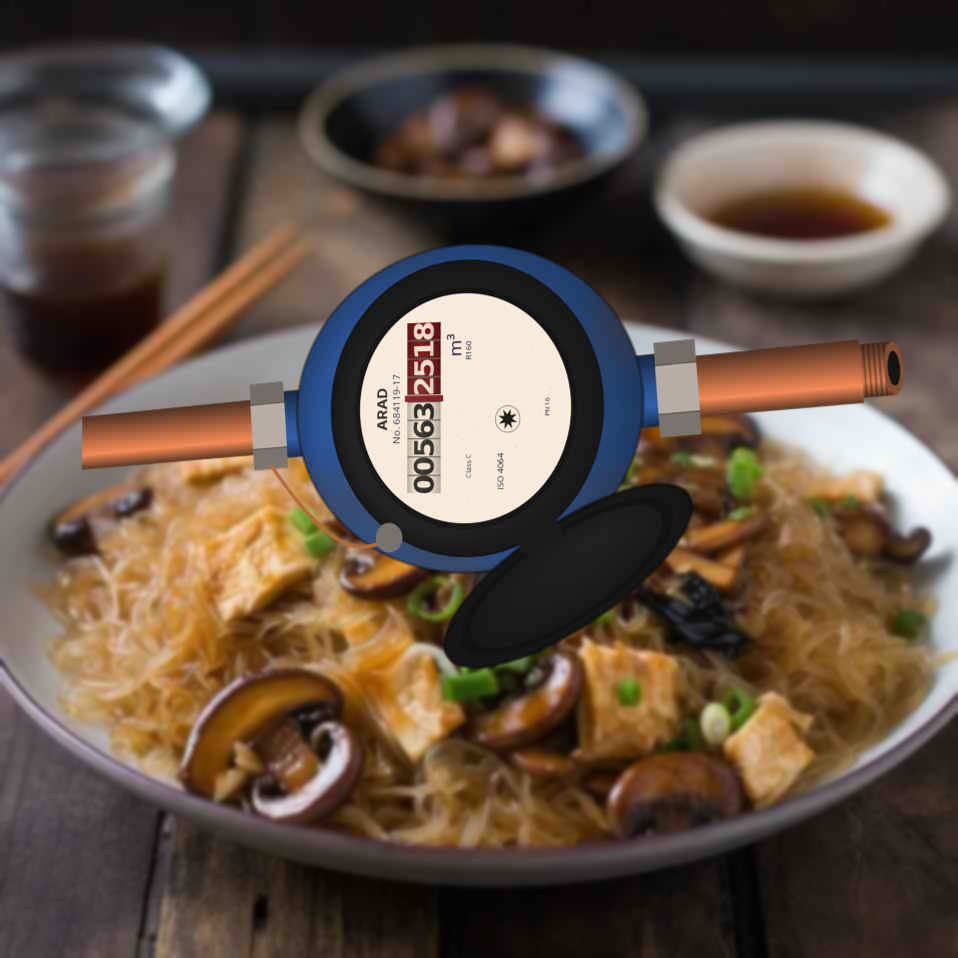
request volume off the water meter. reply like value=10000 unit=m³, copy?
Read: value=563.2518 unit=m³
